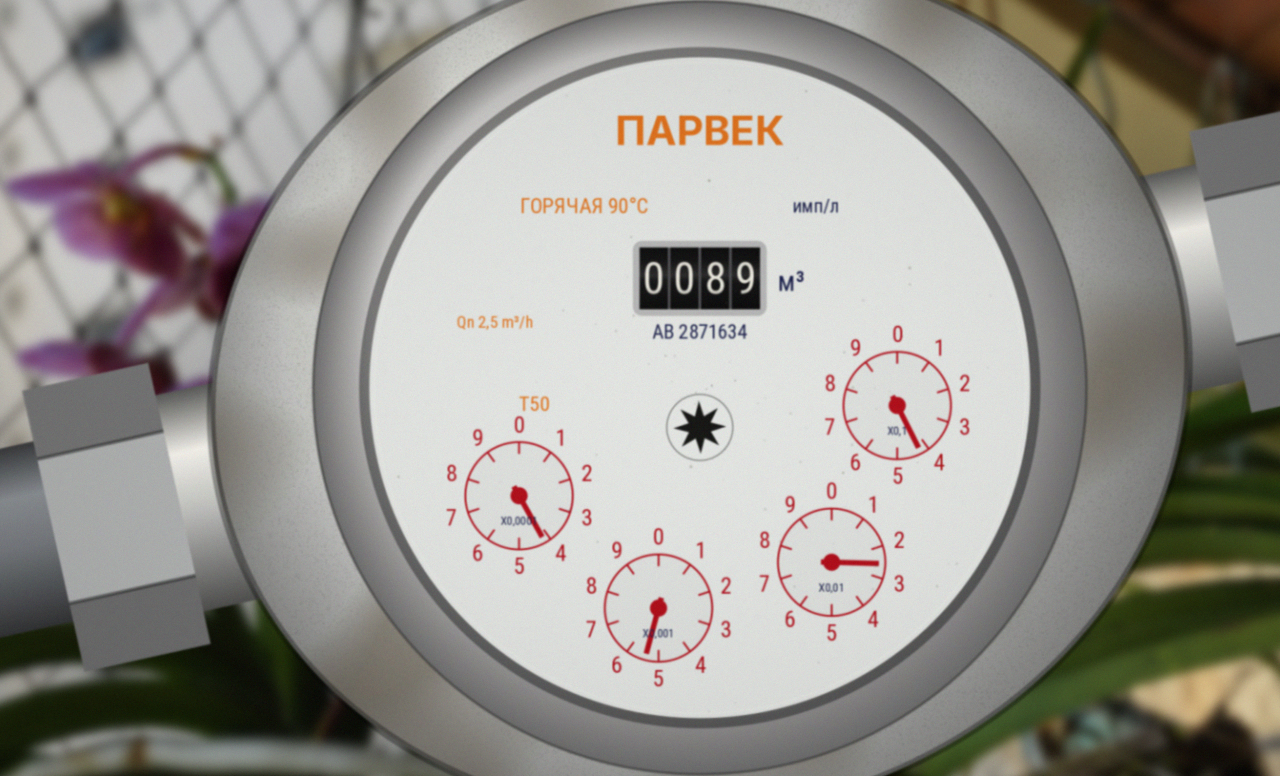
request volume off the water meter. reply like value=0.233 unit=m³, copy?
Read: value=89.4254 unit=m³
